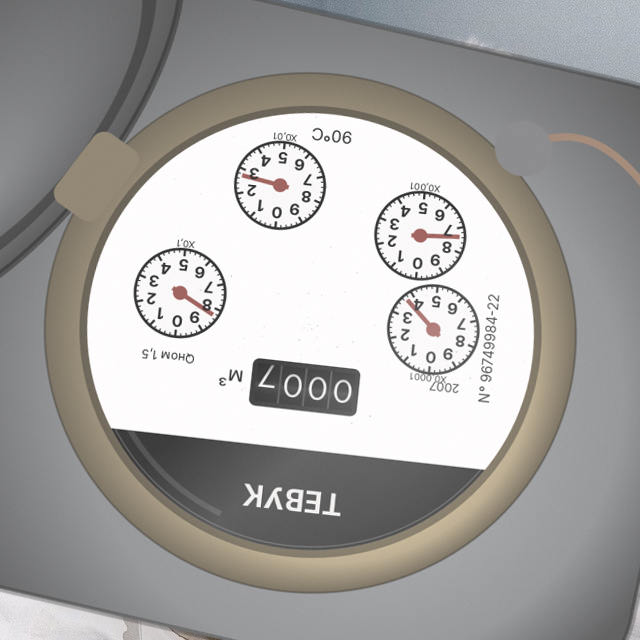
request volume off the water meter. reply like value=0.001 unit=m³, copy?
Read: value=6.8273 unit=m³
